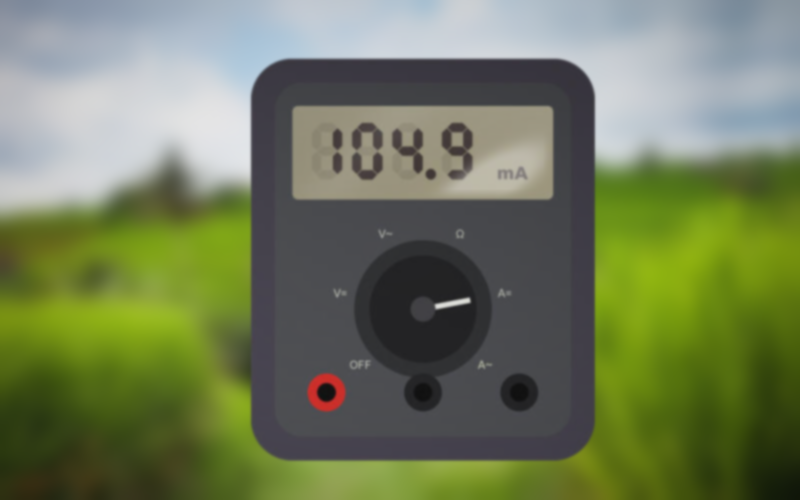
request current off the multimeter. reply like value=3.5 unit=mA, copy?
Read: value=104.9 unit=mA
